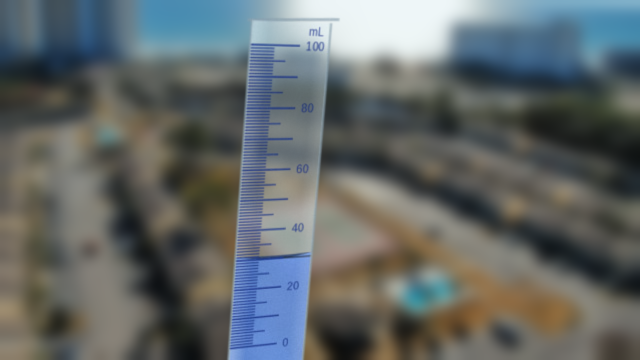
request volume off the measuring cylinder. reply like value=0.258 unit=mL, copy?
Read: value=30 unit=mL
